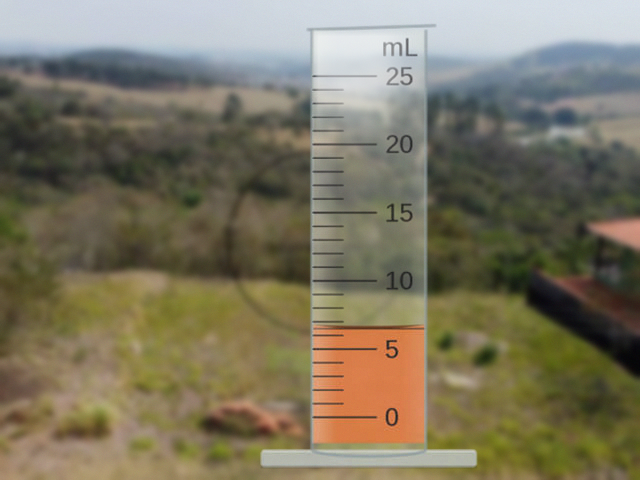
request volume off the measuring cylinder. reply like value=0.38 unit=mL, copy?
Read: value=6.5 unit=mL
